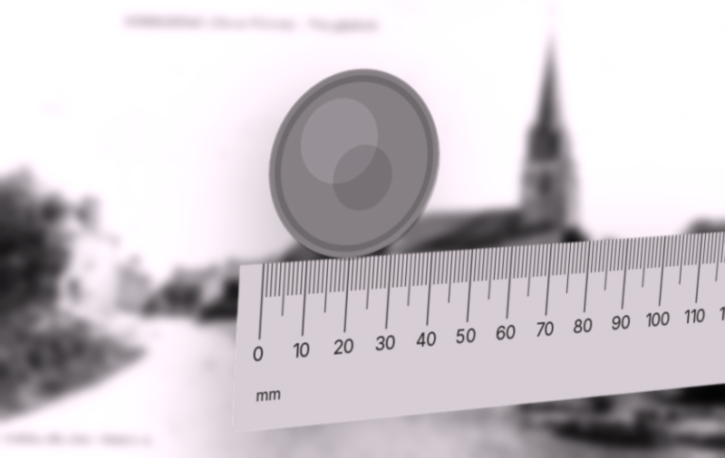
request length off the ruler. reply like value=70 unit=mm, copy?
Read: value=40 unit=mm
